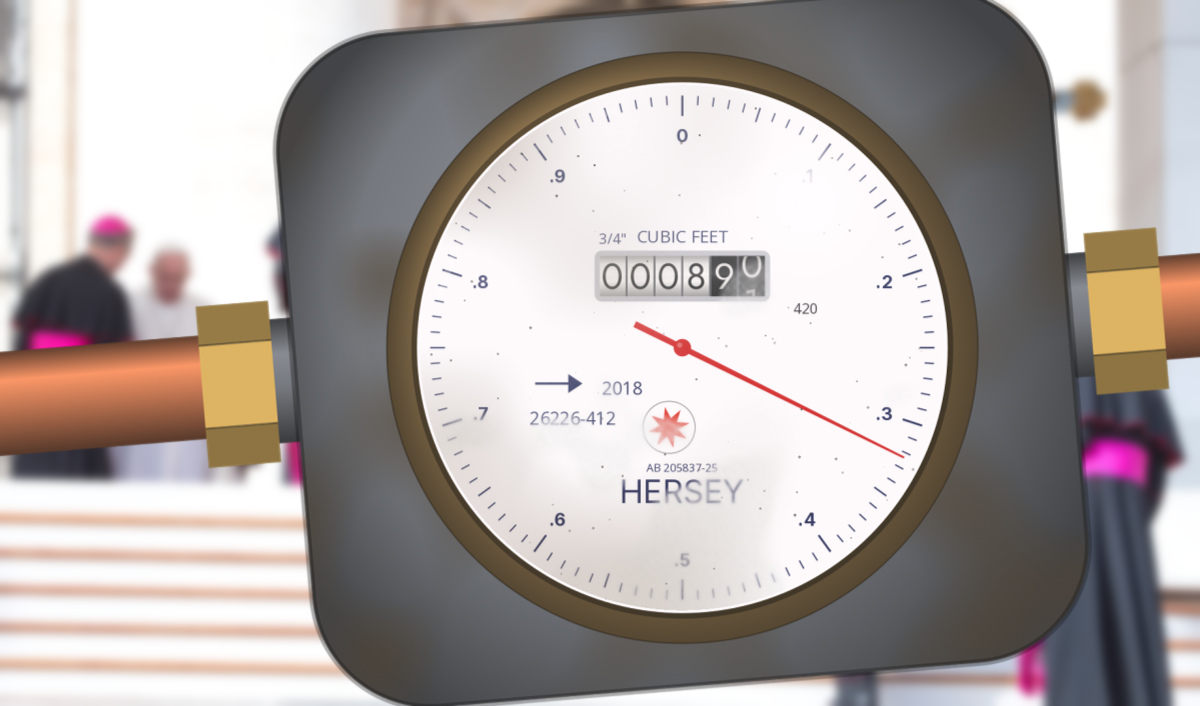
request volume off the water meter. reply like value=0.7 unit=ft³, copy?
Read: value=890.32 unit=ft³
